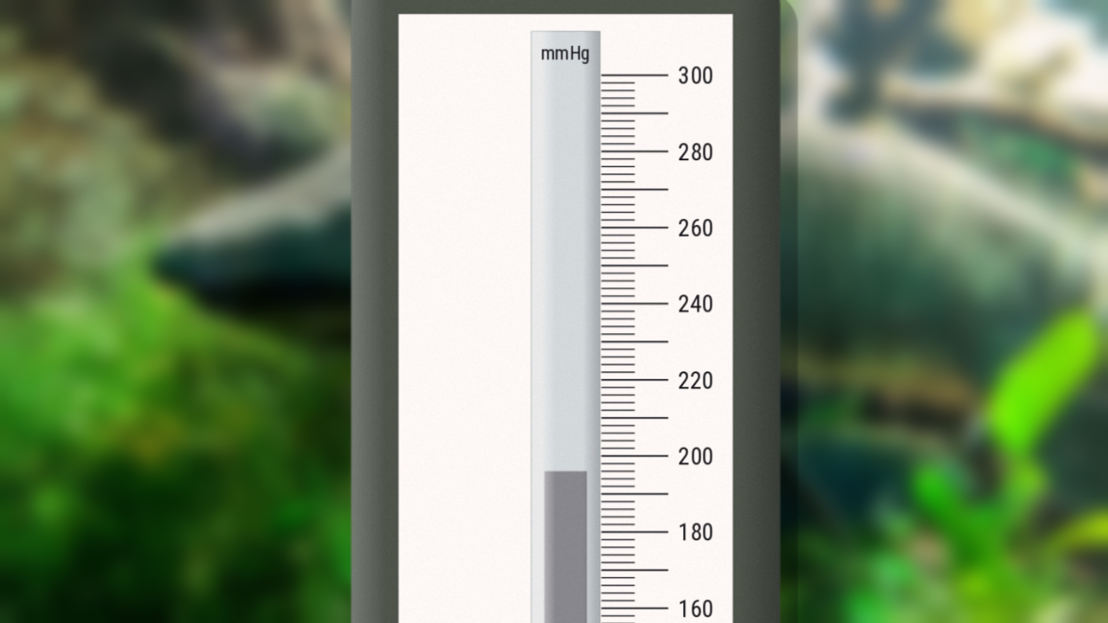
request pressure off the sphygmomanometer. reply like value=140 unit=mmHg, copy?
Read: value=196 unit=mmHg
